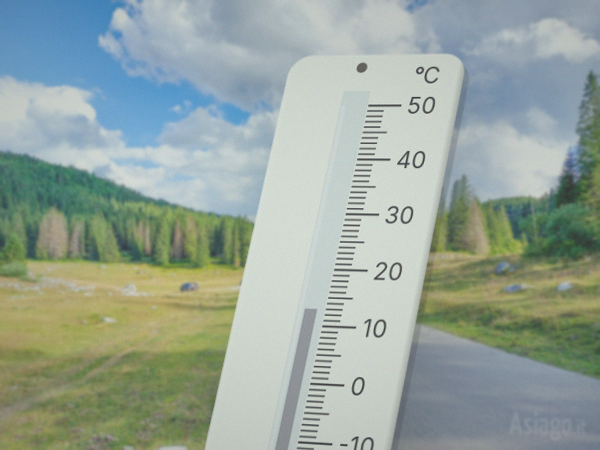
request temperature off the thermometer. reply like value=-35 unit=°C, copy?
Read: value=13 unit=°C
